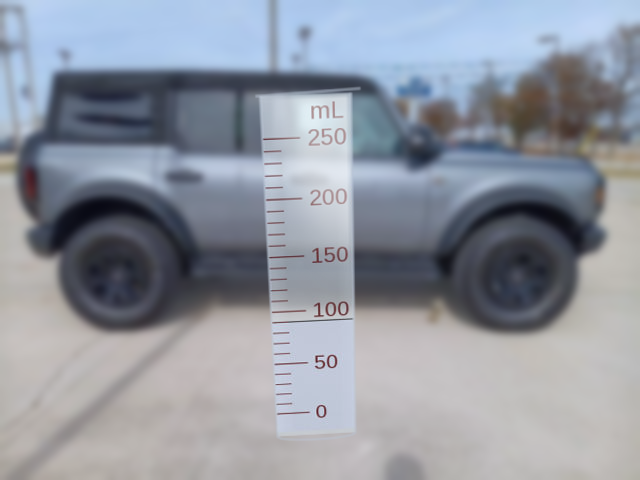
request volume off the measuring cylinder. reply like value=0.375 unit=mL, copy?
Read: value=90 unit=mL
